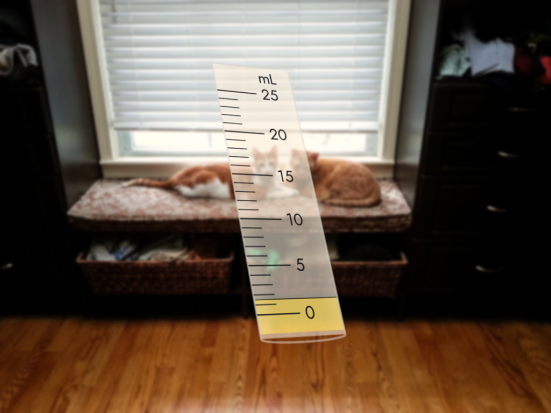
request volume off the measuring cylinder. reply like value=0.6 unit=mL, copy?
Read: value=1.5 unit=mL
